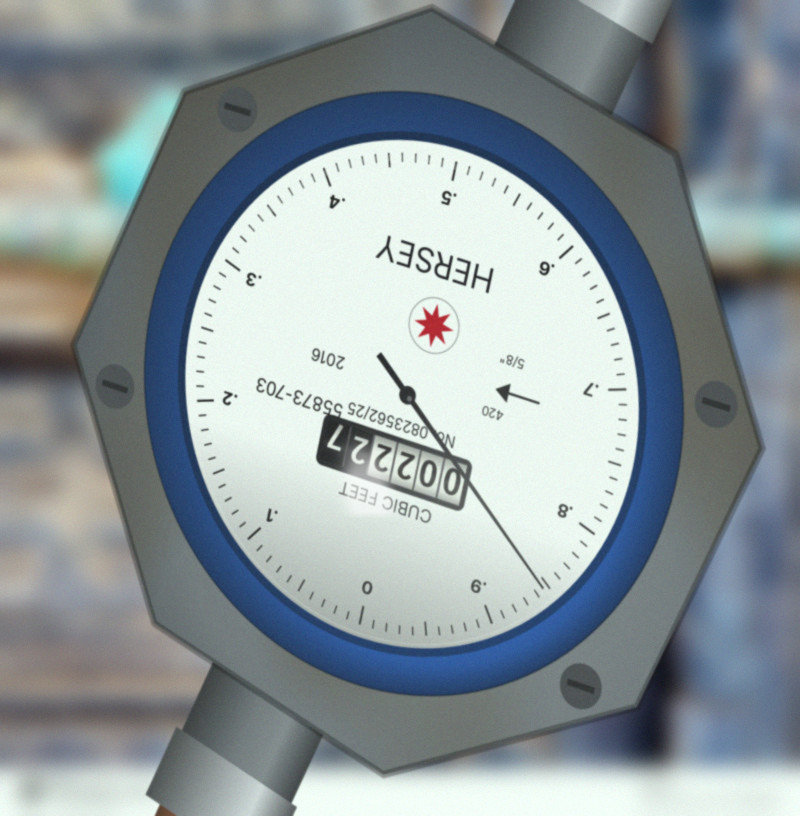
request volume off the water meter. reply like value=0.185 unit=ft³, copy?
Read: value=2226.85 unit=ft³
